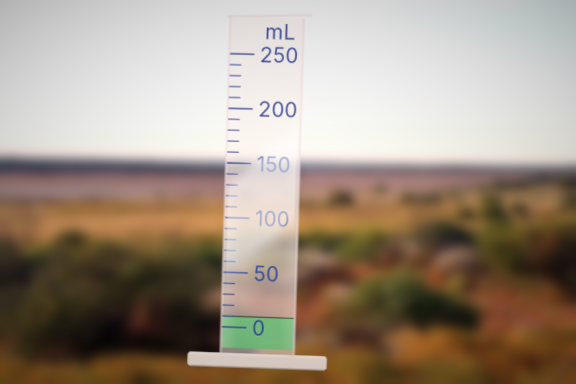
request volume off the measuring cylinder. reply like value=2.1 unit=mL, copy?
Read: value=10 unit=mL
